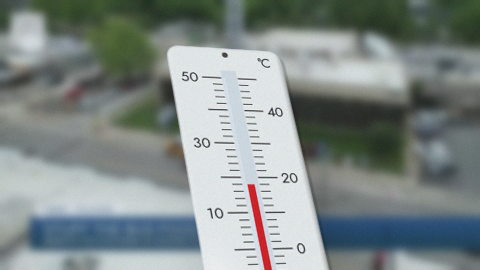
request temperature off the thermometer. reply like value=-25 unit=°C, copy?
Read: value=18 unit=°C
